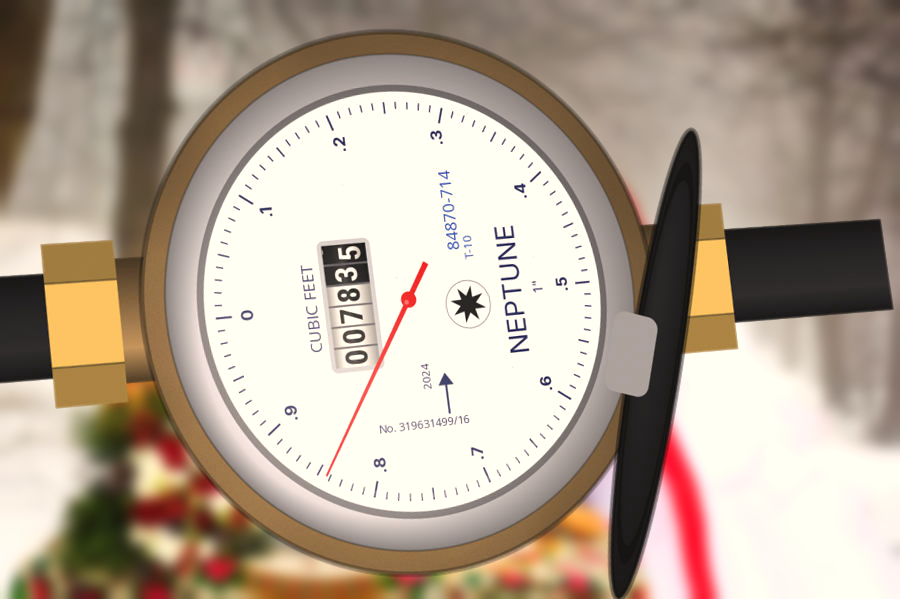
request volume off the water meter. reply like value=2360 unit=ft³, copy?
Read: value=7834.84 unit=ft³
